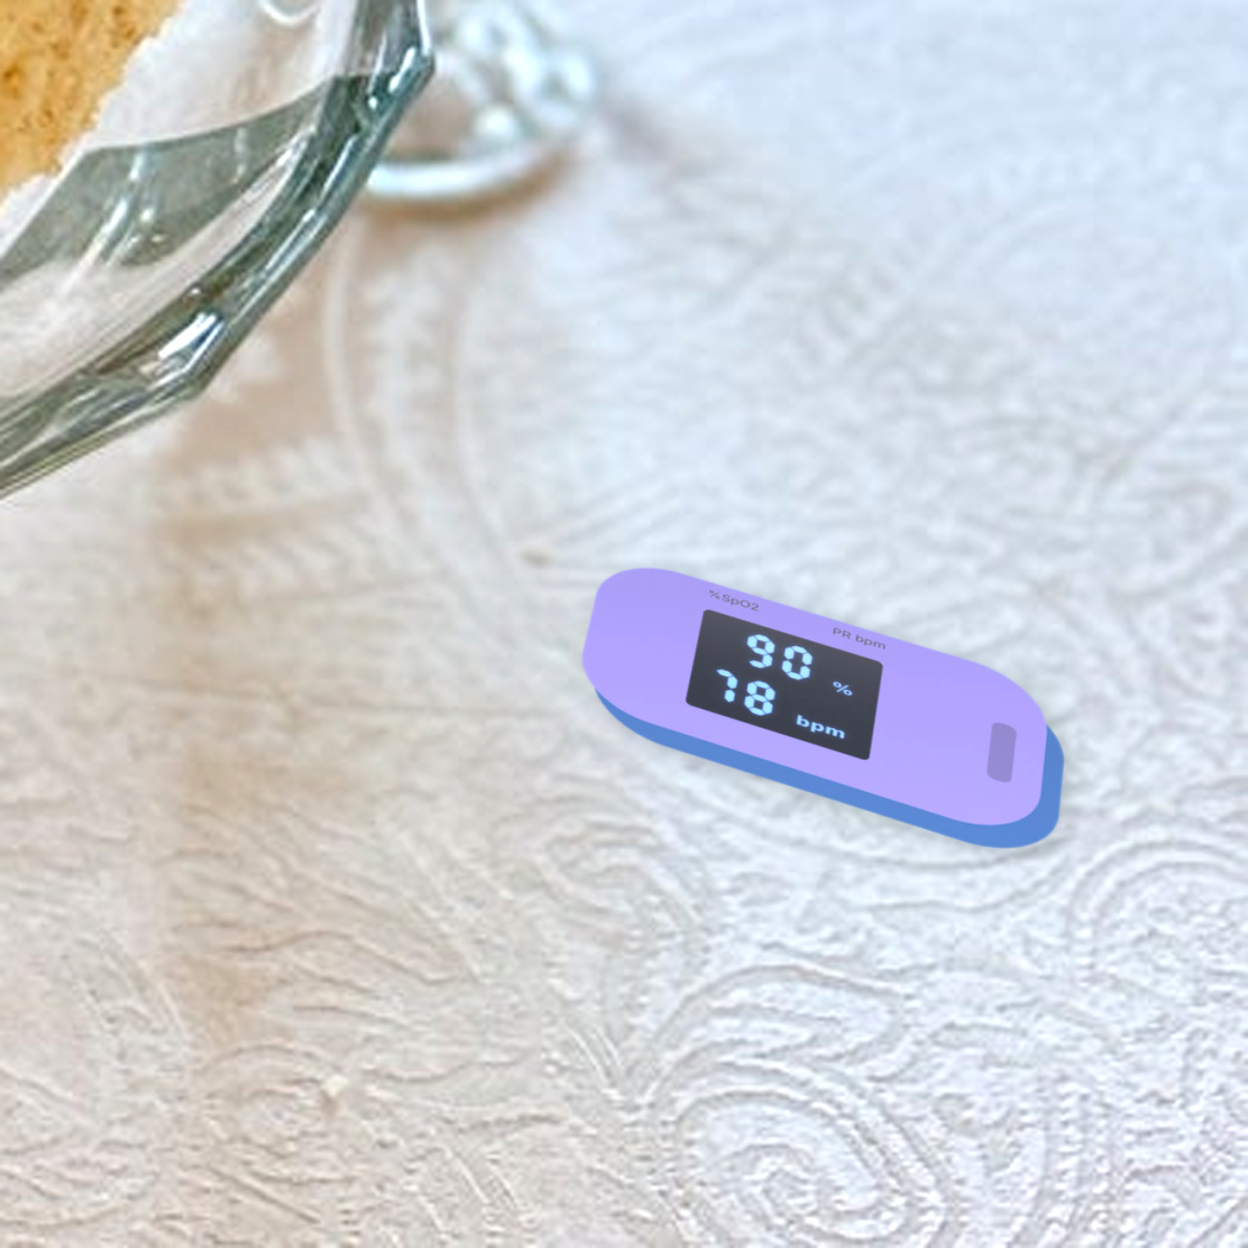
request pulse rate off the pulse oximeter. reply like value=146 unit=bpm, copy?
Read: value=78 unit=bpm
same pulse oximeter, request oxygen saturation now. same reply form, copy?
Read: value=90 unit=%
